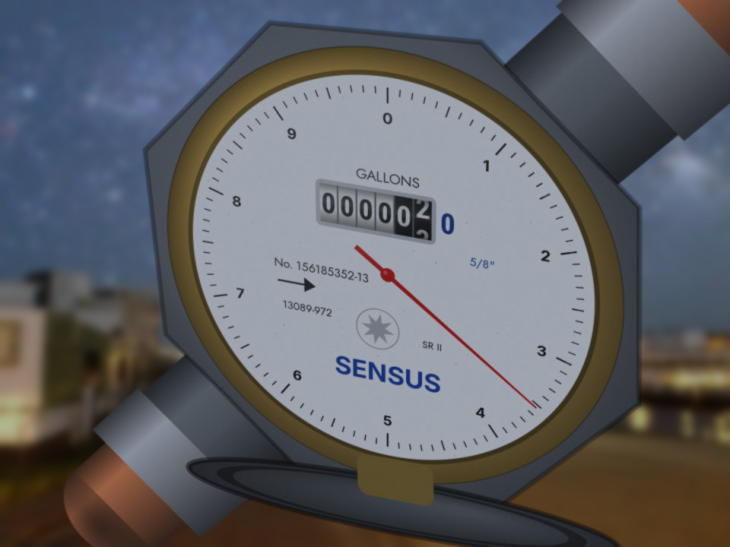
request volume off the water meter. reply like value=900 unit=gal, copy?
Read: value=23.5 unit=gal
